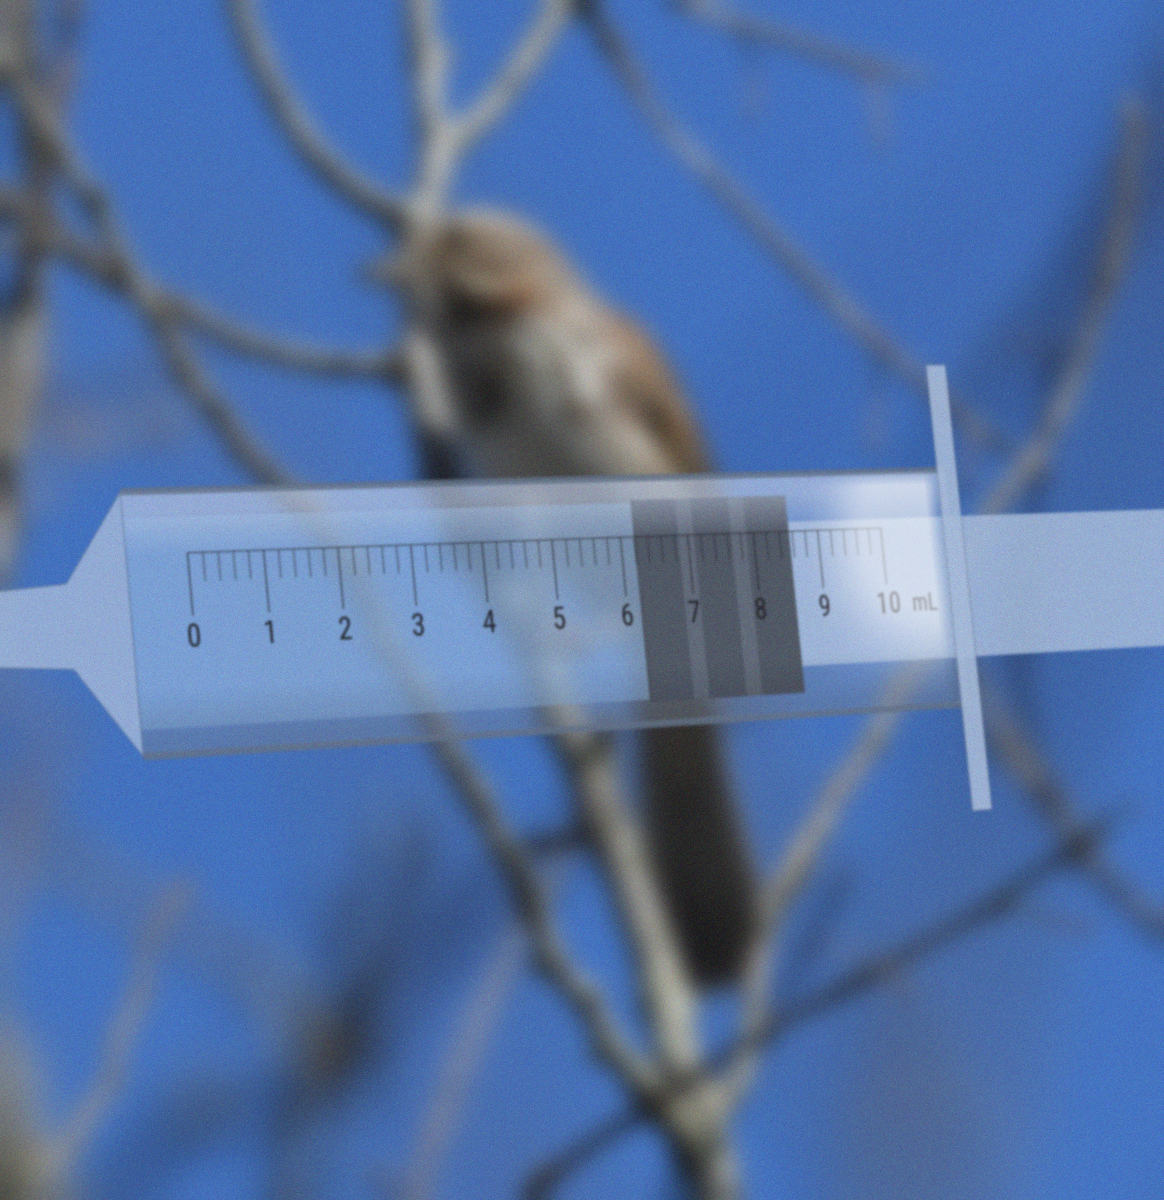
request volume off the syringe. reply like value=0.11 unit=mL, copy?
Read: value=6.2 unit=mL
